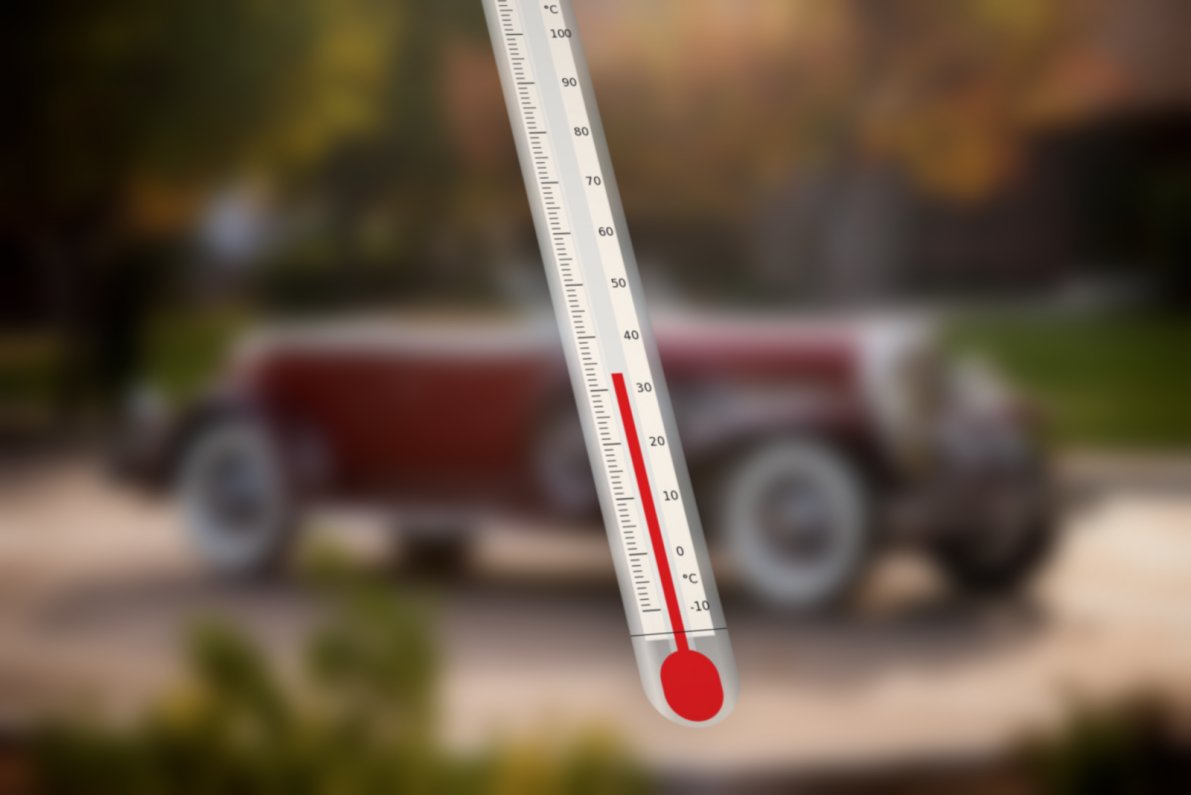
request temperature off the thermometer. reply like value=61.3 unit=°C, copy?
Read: value=33 unit=°C
